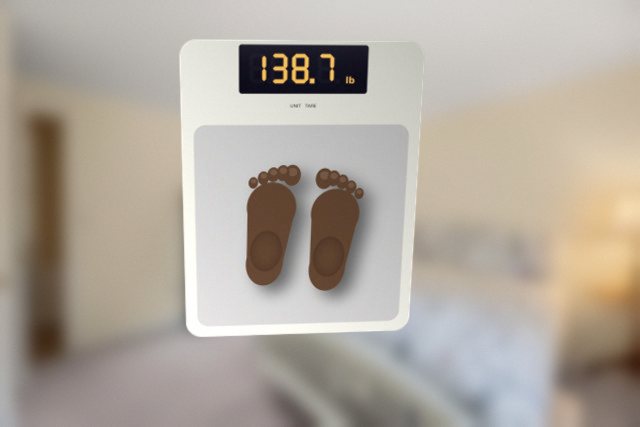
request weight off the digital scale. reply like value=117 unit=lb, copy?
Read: value=138.7 unit=lb
